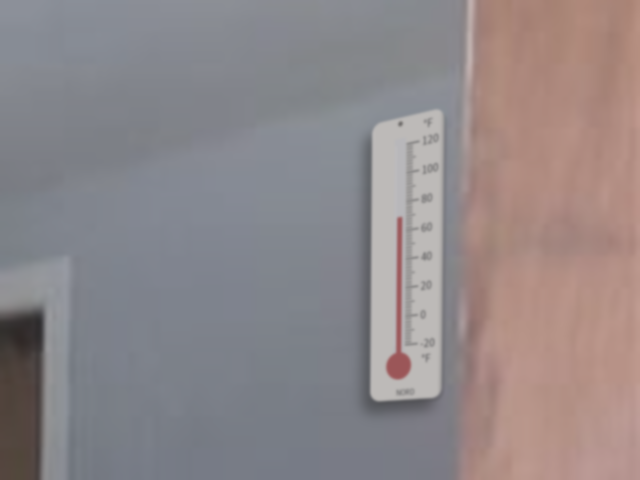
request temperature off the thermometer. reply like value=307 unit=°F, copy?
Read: value=70 unit=°F
